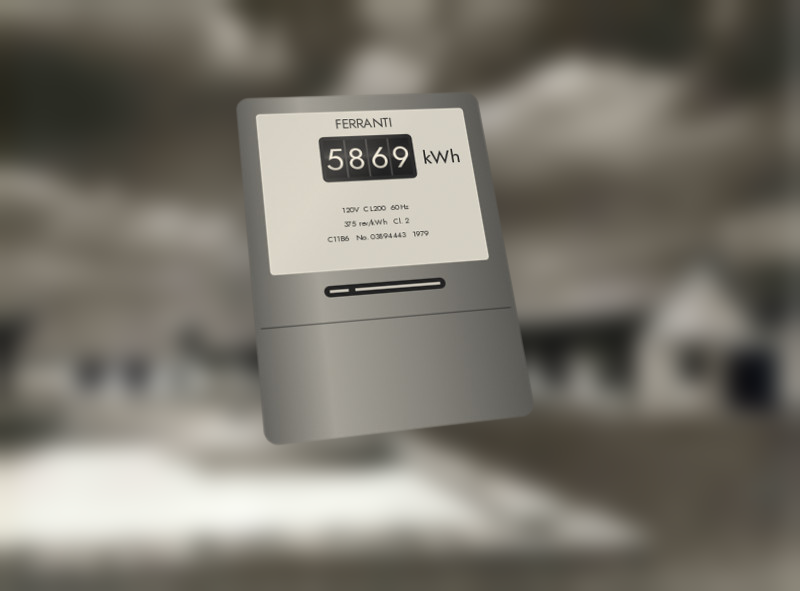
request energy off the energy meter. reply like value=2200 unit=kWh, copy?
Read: value=5869 unit=kWh
